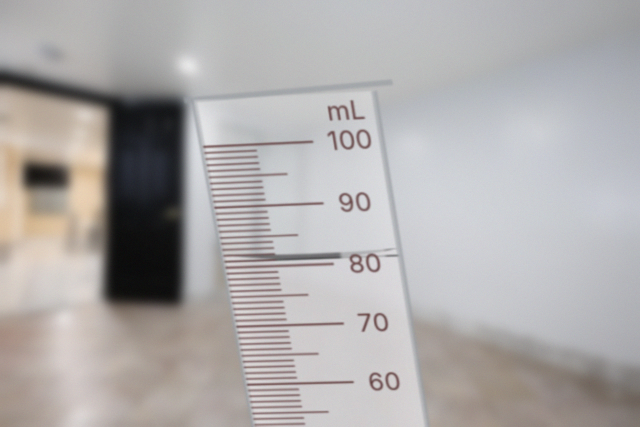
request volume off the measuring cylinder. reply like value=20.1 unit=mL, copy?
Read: value=81 unit=mL
